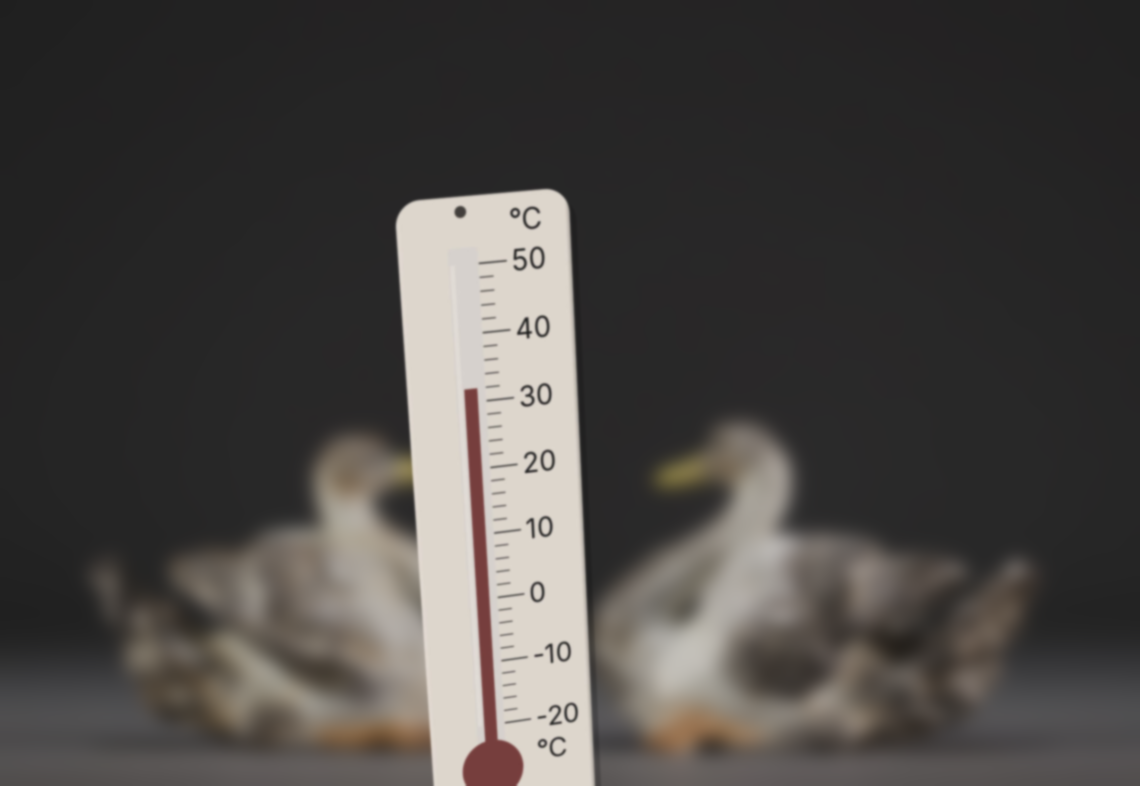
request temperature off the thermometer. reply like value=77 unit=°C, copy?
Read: value=32 unit=°C
